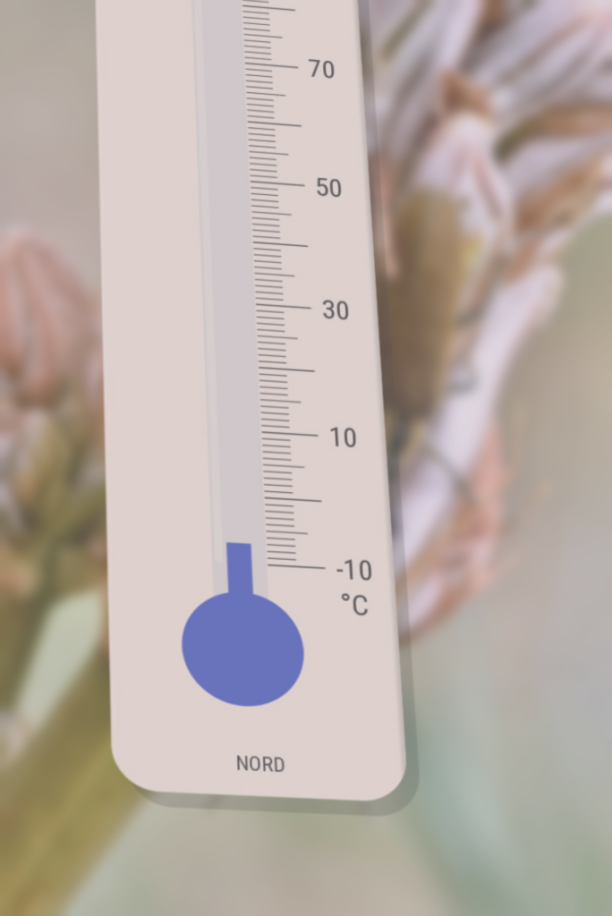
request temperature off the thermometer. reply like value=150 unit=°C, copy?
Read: value=-7 unit=°C
